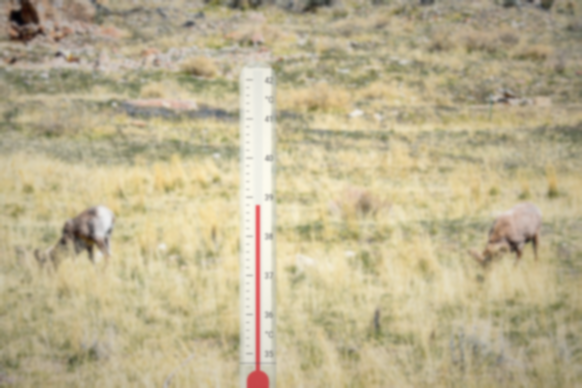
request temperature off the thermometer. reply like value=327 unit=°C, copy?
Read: value=38.8 unit=°C
